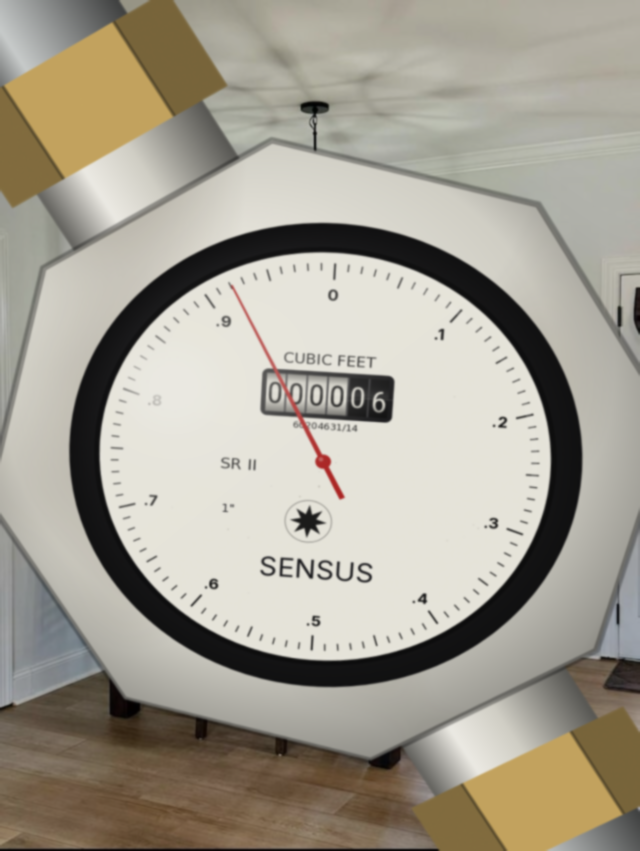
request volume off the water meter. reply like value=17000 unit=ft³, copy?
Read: value=5.92 unit=ft³
